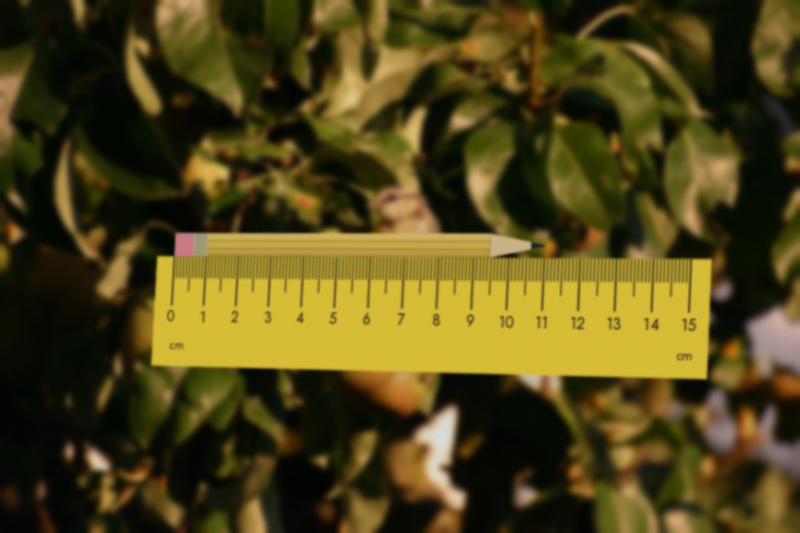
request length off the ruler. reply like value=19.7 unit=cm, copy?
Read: value=11 unit=cm
